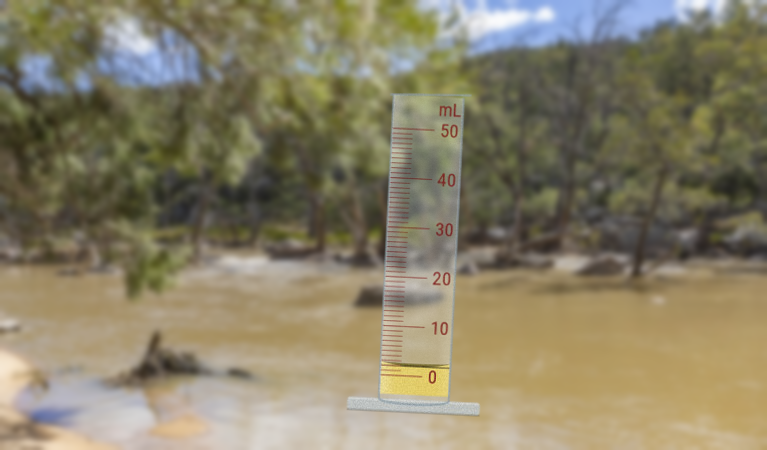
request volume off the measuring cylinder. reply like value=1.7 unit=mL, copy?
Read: value=2 unit=mL
